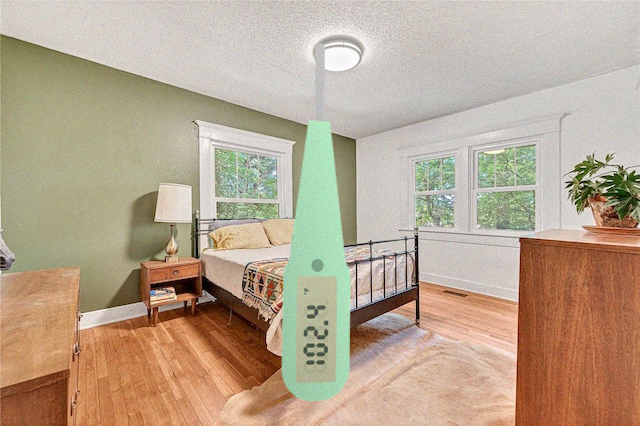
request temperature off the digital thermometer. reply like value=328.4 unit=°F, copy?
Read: value=102.4 unit=°F
